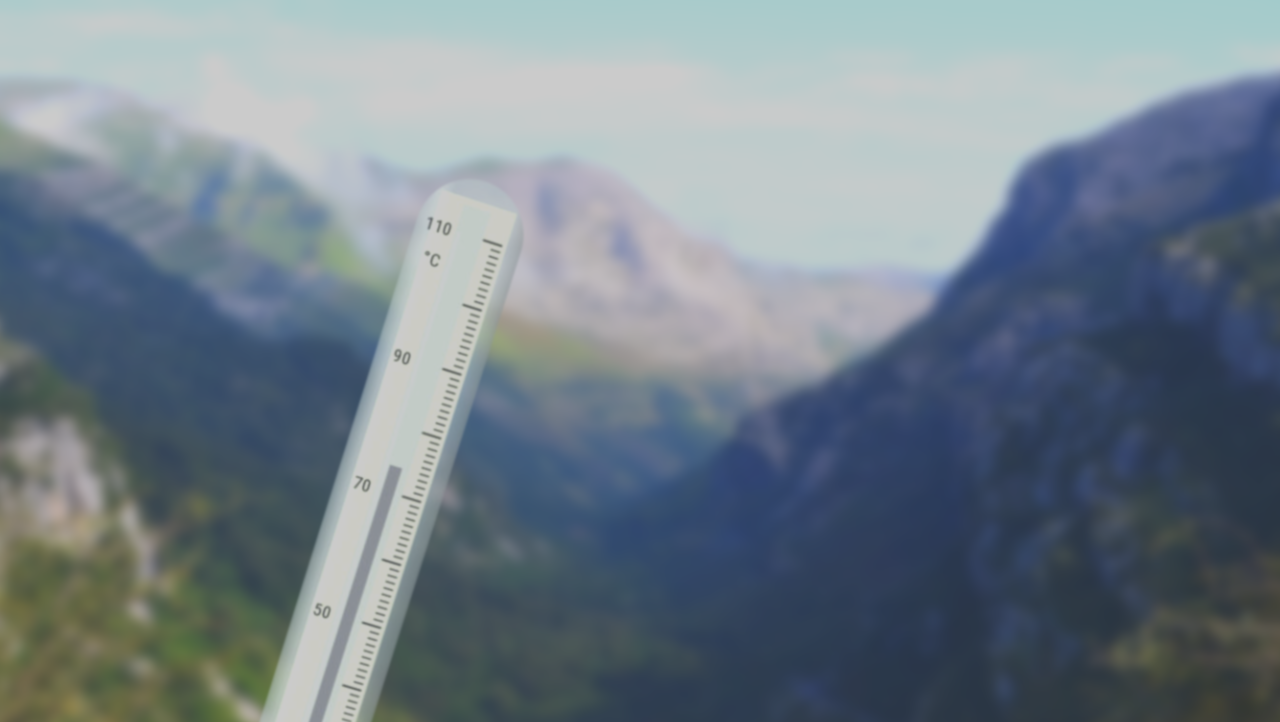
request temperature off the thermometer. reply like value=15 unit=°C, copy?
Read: value=74 unit=°C
